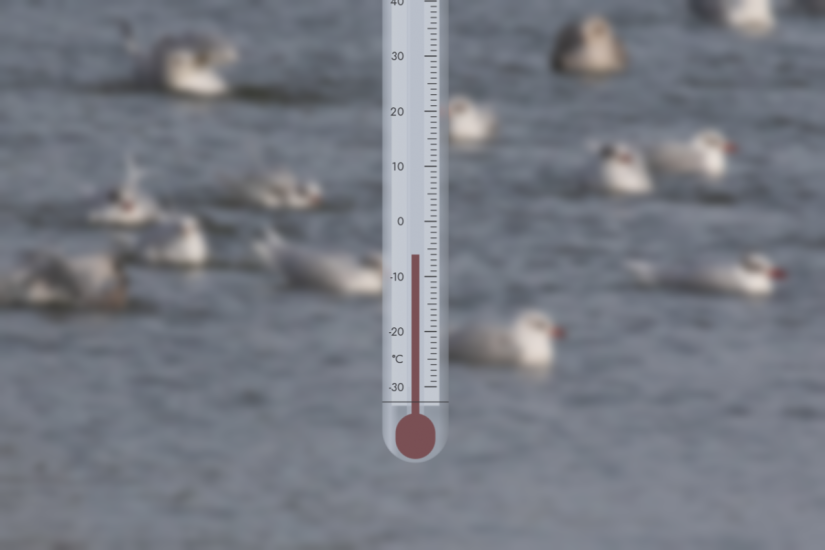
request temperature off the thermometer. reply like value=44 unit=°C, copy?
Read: value=-6 unit=°C
